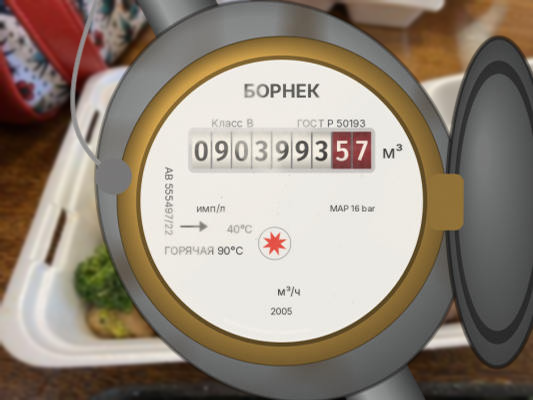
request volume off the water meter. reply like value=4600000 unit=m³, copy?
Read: value=903993.57 unit=m³
